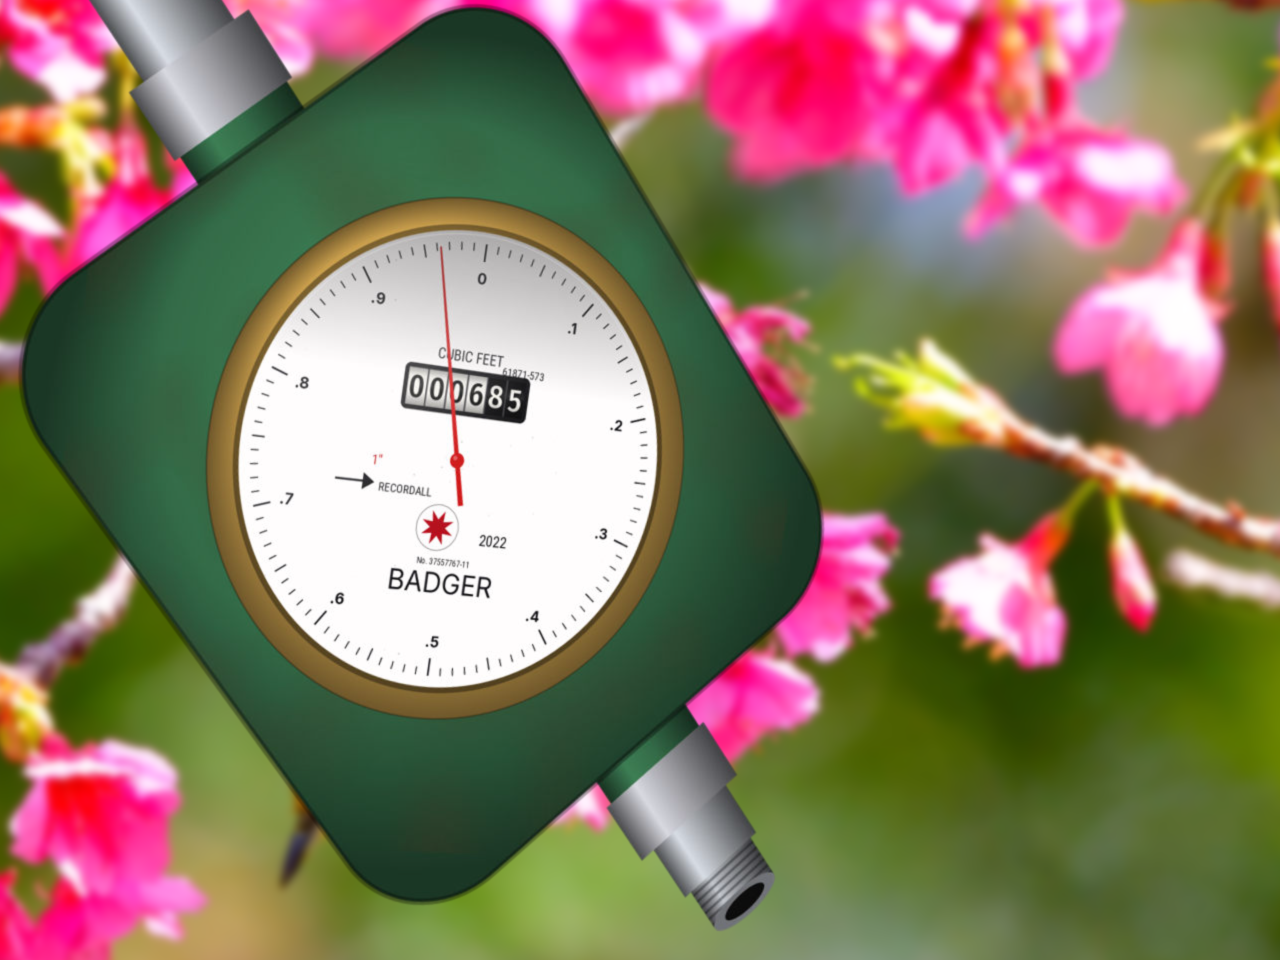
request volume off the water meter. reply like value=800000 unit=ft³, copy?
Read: value=684.96 unit=ft³
